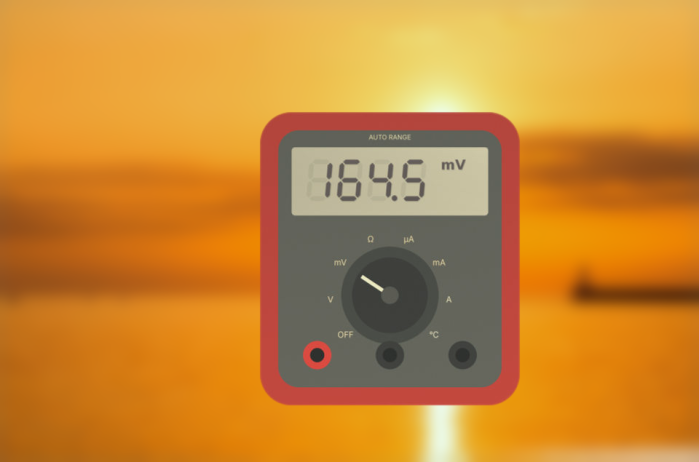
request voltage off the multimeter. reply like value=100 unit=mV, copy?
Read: value=164.5 unit=mV
